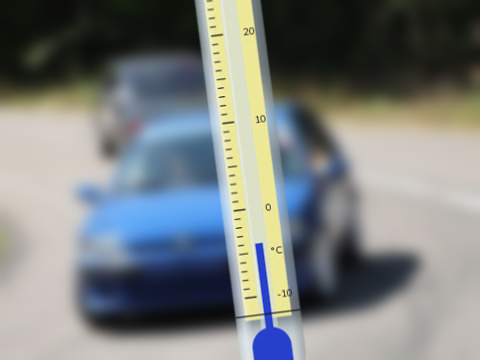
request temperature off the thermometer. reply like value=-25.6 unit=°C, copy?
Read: value=-4 unit=°C
